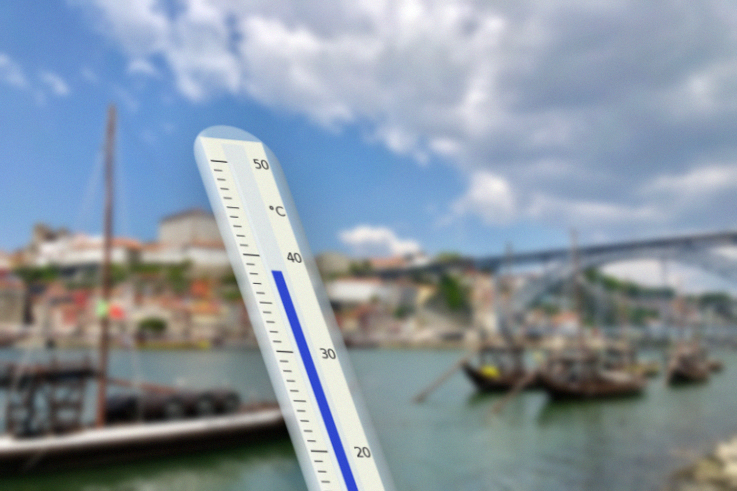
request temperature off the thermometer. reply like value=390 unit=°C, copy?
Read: value=38.5 unit=°C
